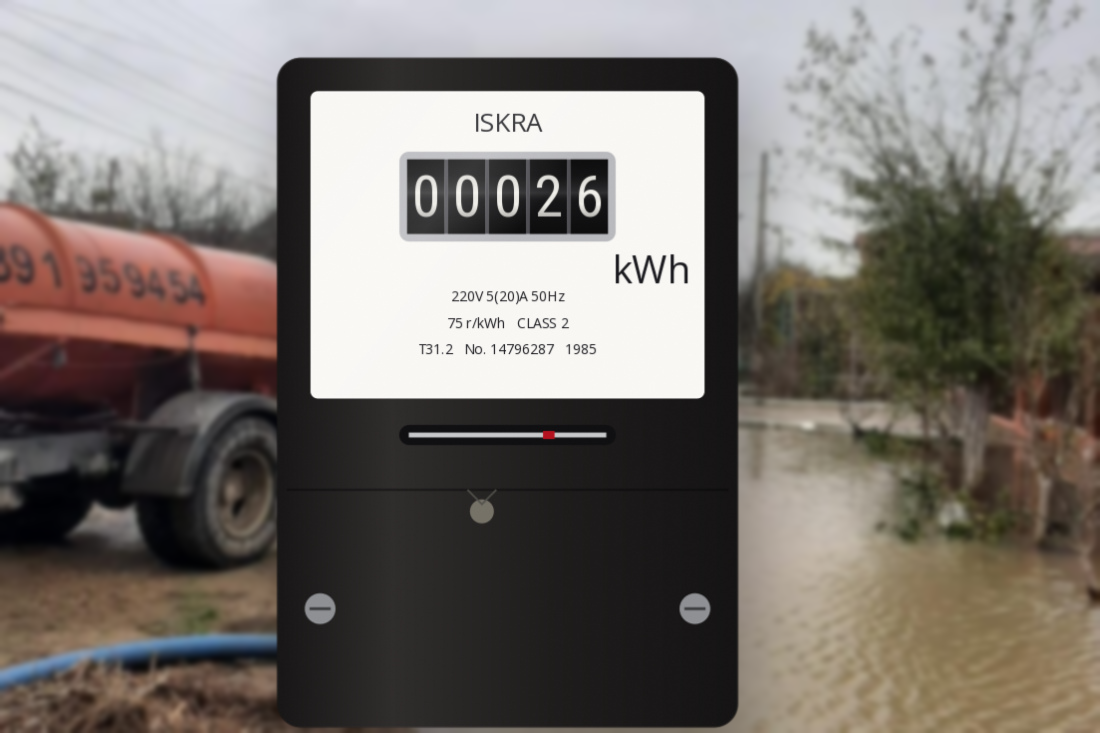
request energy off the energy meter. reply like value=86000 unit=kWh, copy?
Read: value=26 unit=kWh
